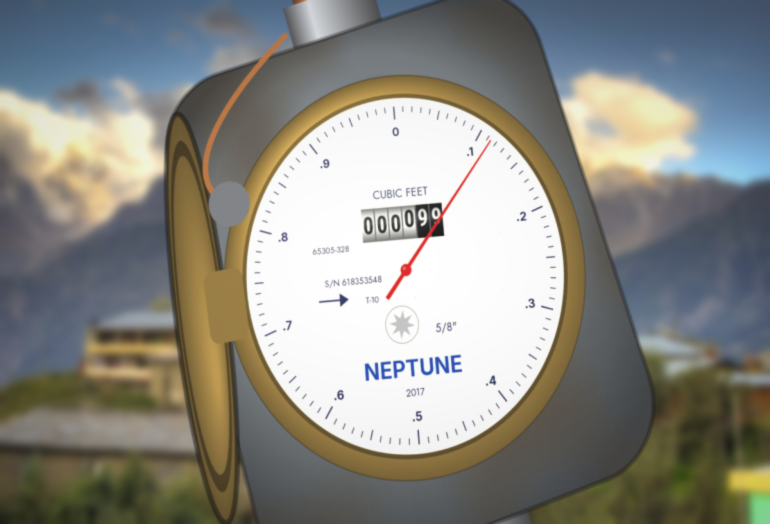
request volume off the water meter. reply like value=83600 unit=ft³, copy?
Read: value=99.11 unit=ft³
